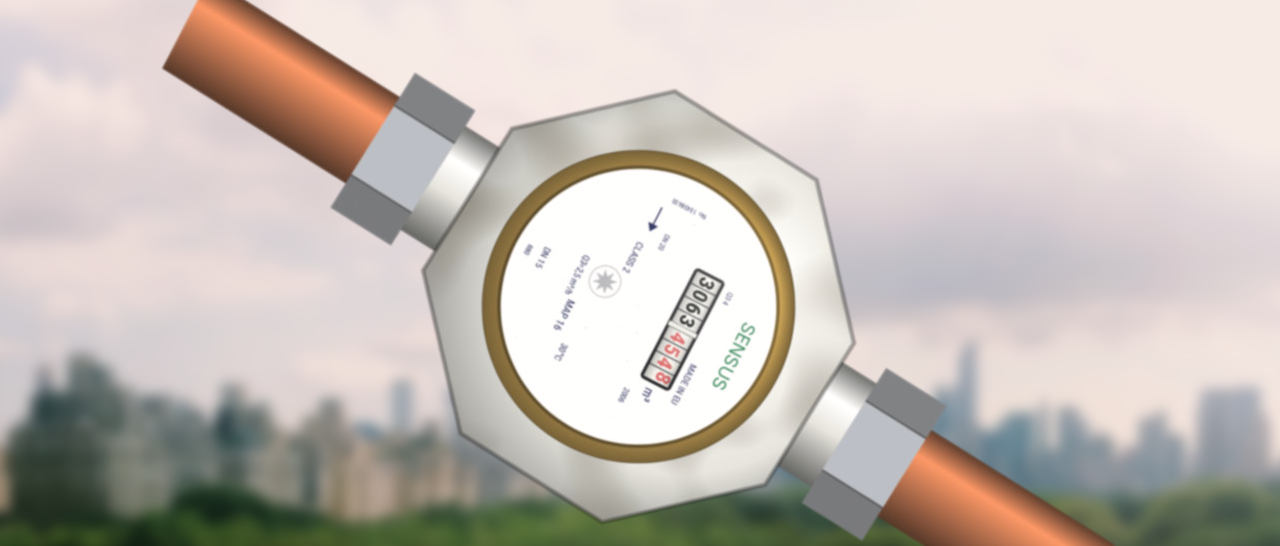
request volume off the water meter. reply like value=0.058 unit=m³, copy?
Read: value=3063.4548 unit=m³
